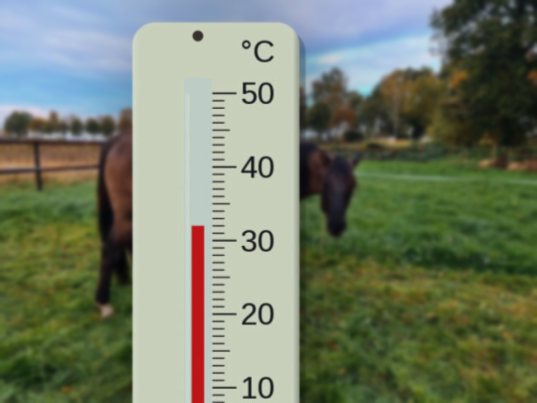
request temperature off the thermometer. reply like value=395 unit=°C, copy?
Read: value=32 unit=°C
